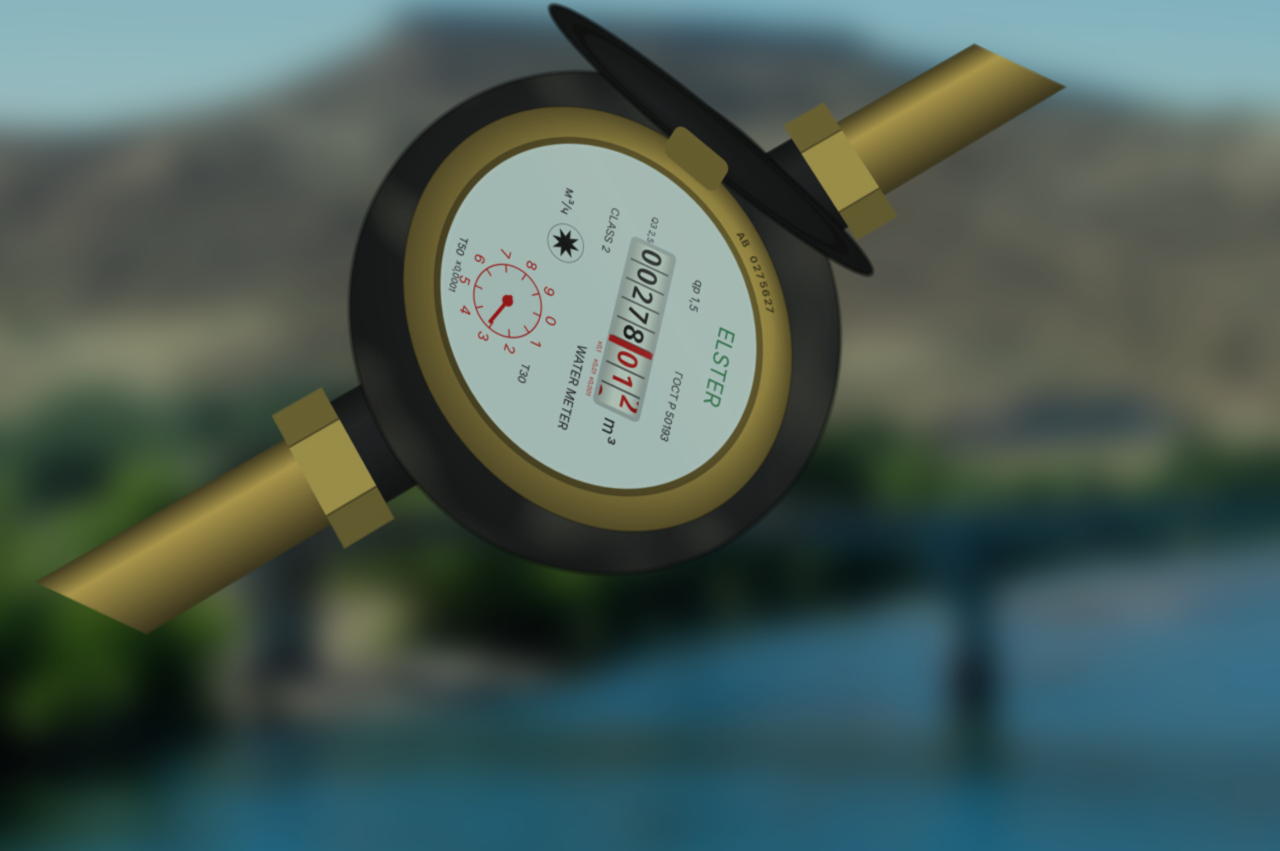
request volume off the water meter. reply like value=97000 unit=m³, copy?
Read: value=278.0123 unit=m³
